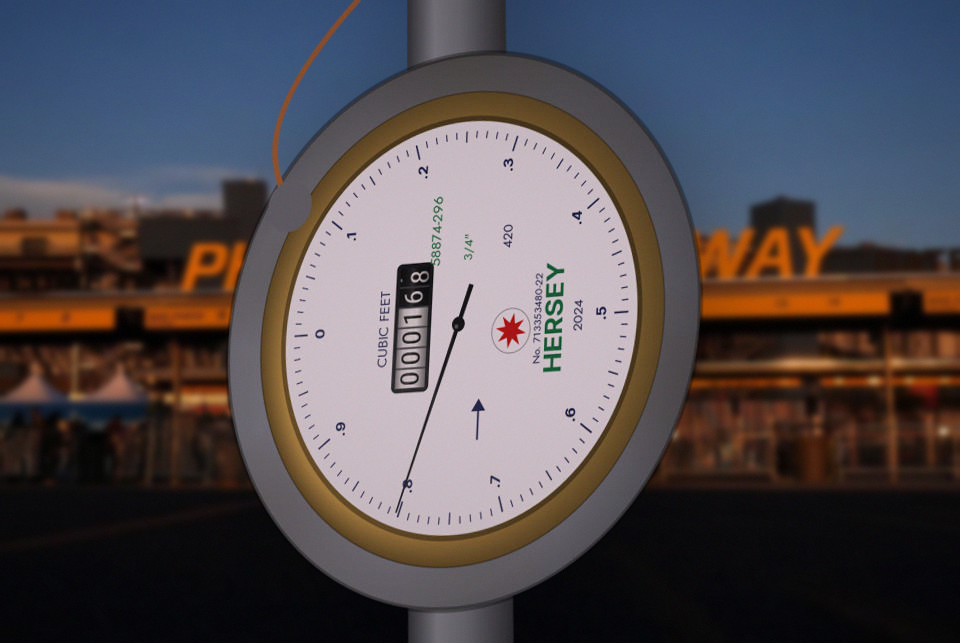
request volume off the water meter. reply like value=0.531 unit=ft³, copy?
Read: value=167.80 unit=ft³
